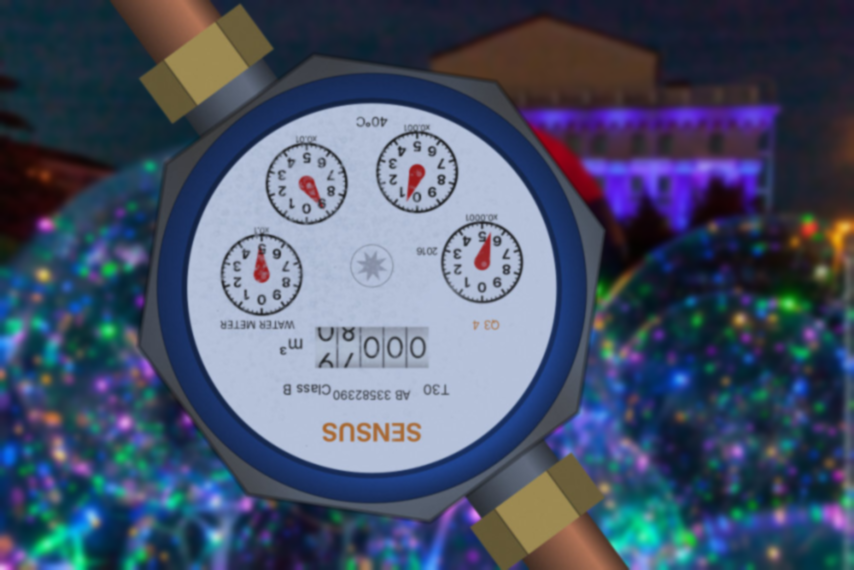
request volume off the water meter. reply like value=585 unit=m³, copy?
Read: value=79.4905 unit=m³
